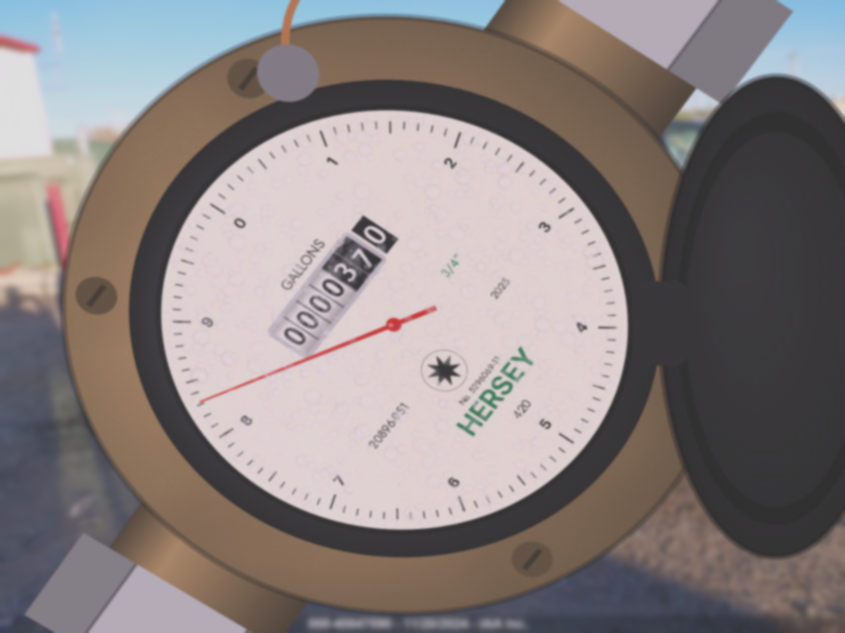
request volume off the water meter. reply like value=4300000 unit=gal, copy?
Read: value=368.3 unit=gal
